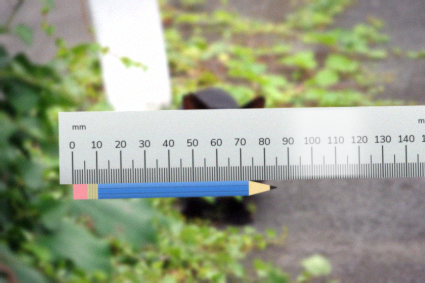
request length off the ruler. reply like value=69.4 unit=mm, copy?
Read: value=85 unit=mm
